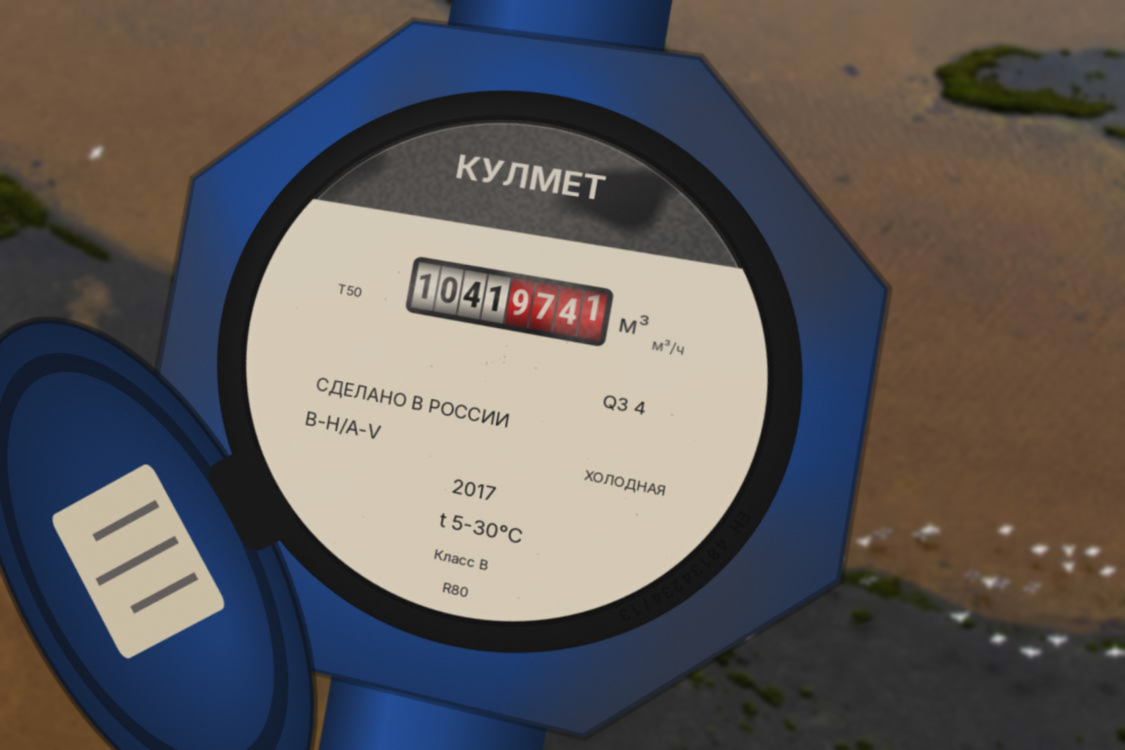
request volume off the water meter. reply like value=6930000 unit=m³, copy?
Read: value=1041.9741 unit=m³
